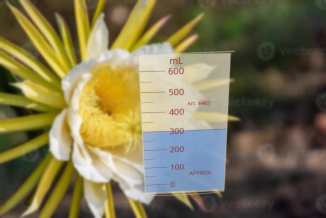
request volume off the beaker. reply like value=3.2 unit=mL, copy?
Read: value=300 unit=mL
